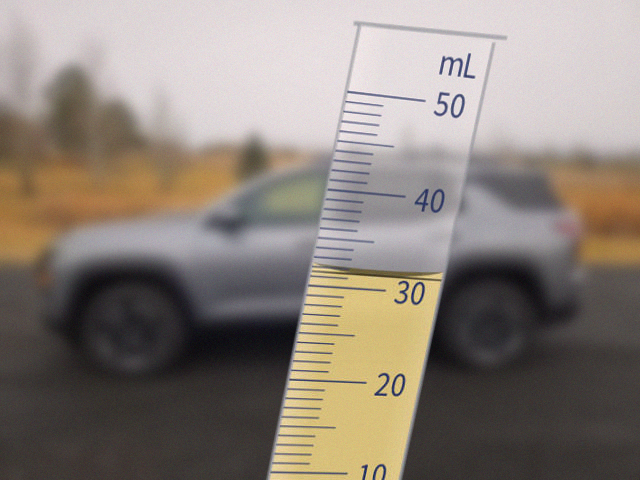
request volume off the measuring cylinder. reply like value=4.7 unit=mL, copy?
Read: value=31.5 unit=mL
